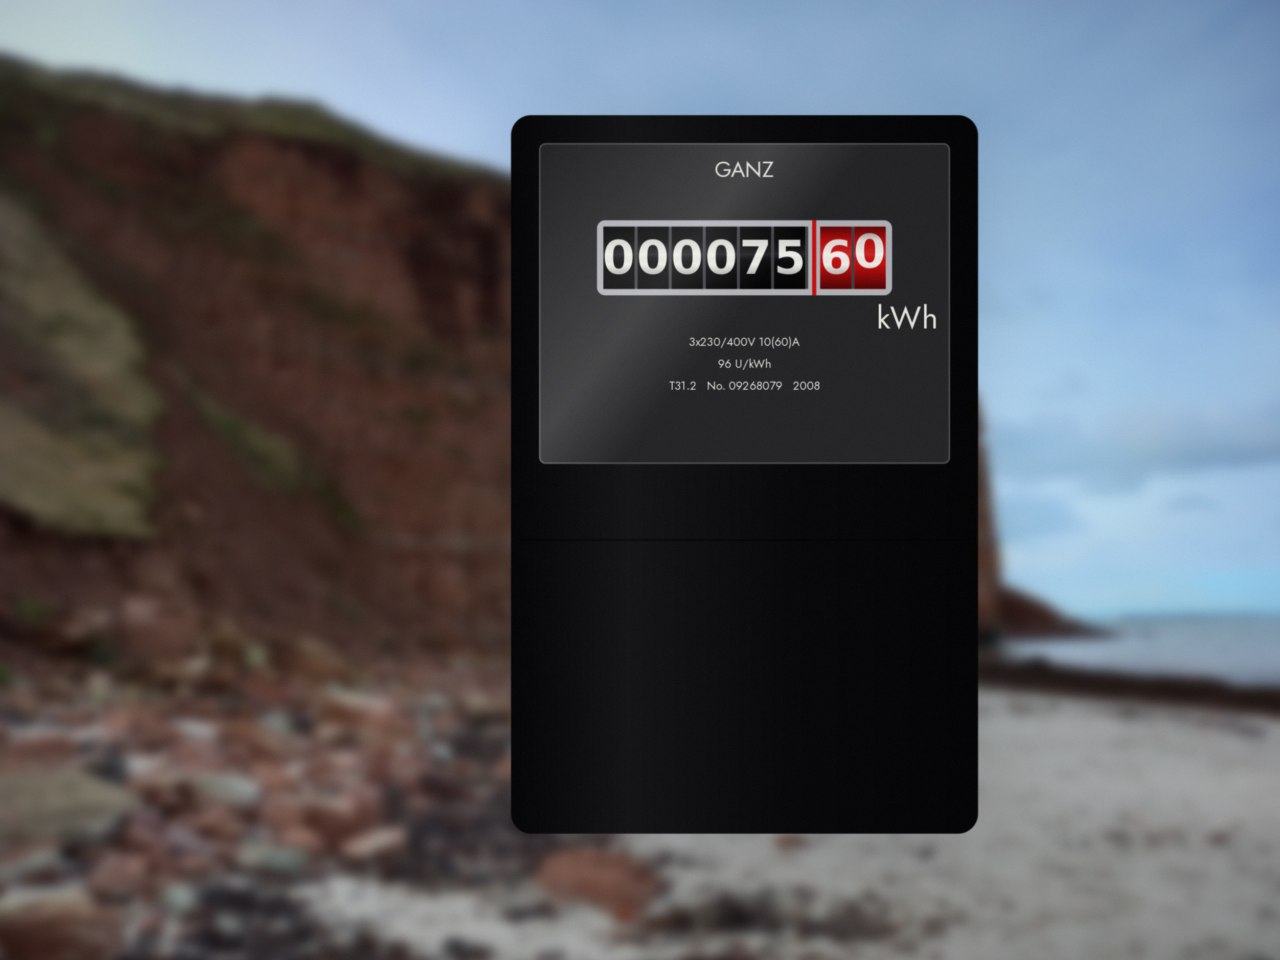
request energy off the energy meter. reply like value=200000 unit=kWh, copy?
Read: value=75.60 unit=kWh
